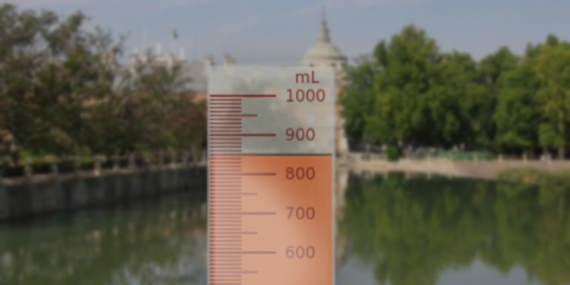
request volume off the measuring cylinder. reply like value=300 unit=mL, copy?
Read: value=850 unit=mL
